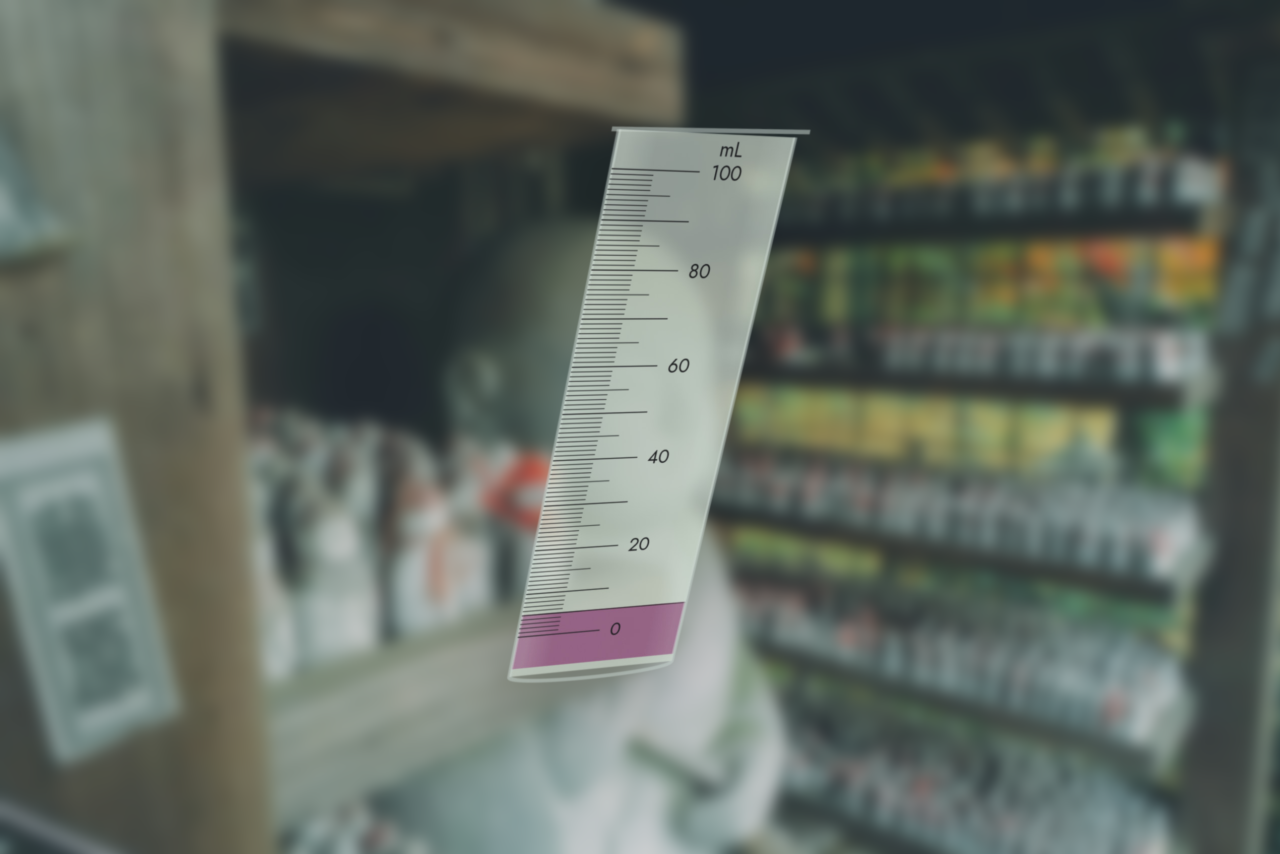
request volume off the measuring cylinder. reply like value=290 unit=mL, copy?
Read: value=5 unit=mL
